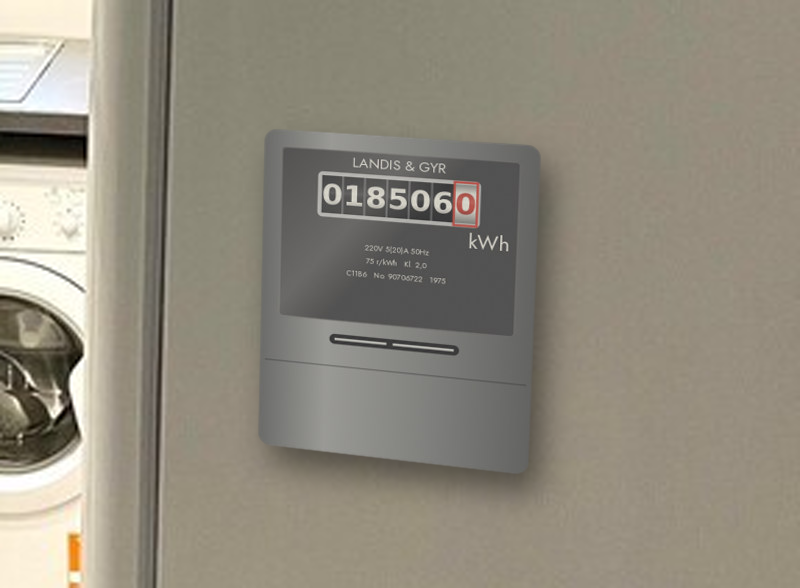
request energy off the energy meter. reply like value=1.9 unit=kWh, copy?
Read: value=18506.0 unit=kWh
